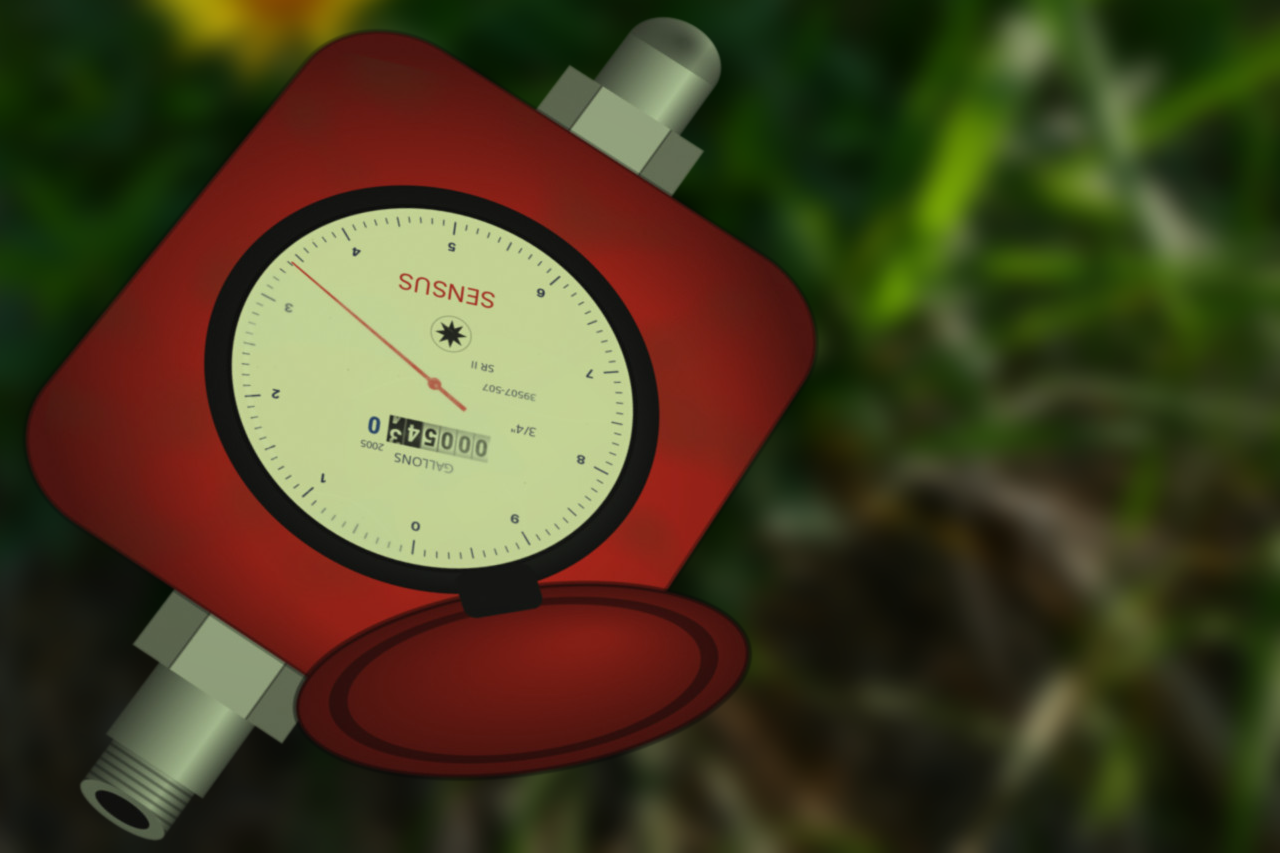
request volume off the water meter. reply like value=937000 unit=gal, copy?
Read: value=5433.4 unit=gal
